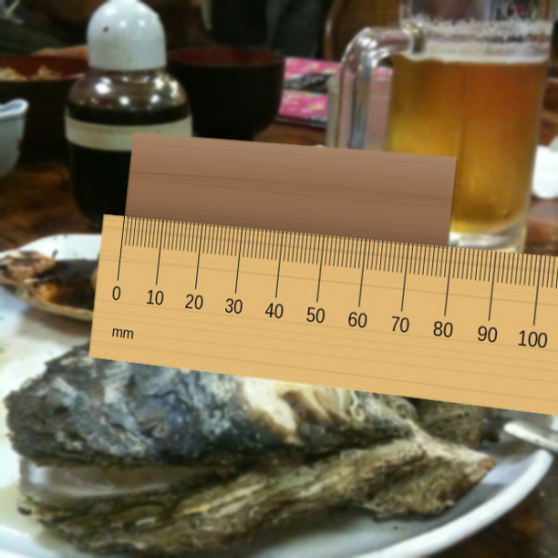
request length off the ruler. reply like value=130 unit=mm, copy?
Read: value=79 unit=mm
